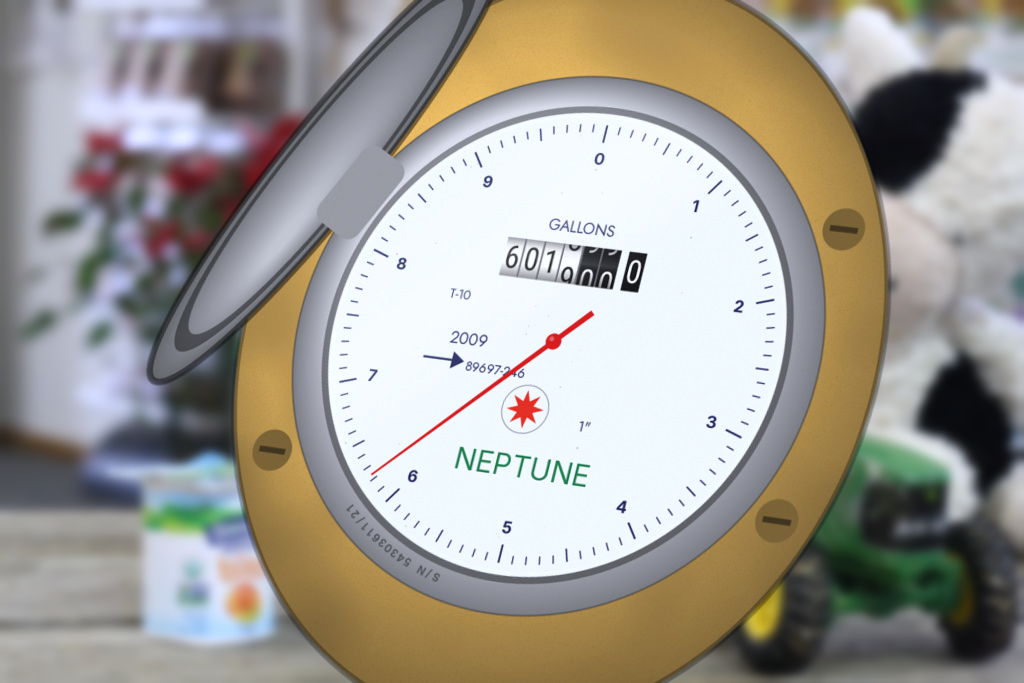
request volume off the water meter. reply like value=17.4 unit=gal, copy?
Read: value=6018996.2 unit=gal
